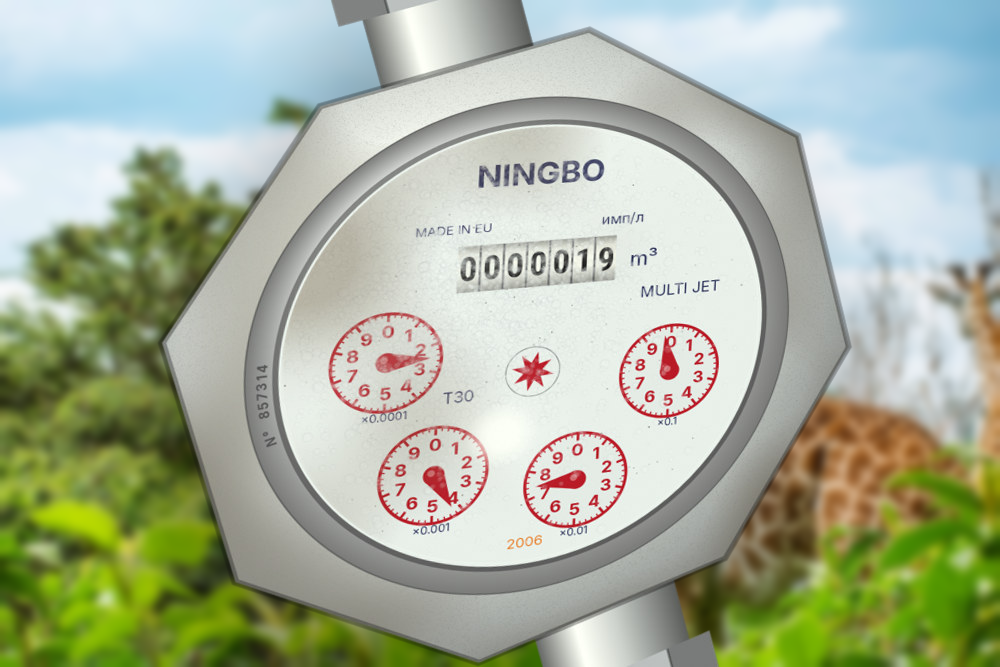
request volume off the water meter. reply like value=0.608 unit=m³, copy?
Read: value=18.9742 unit=m³
